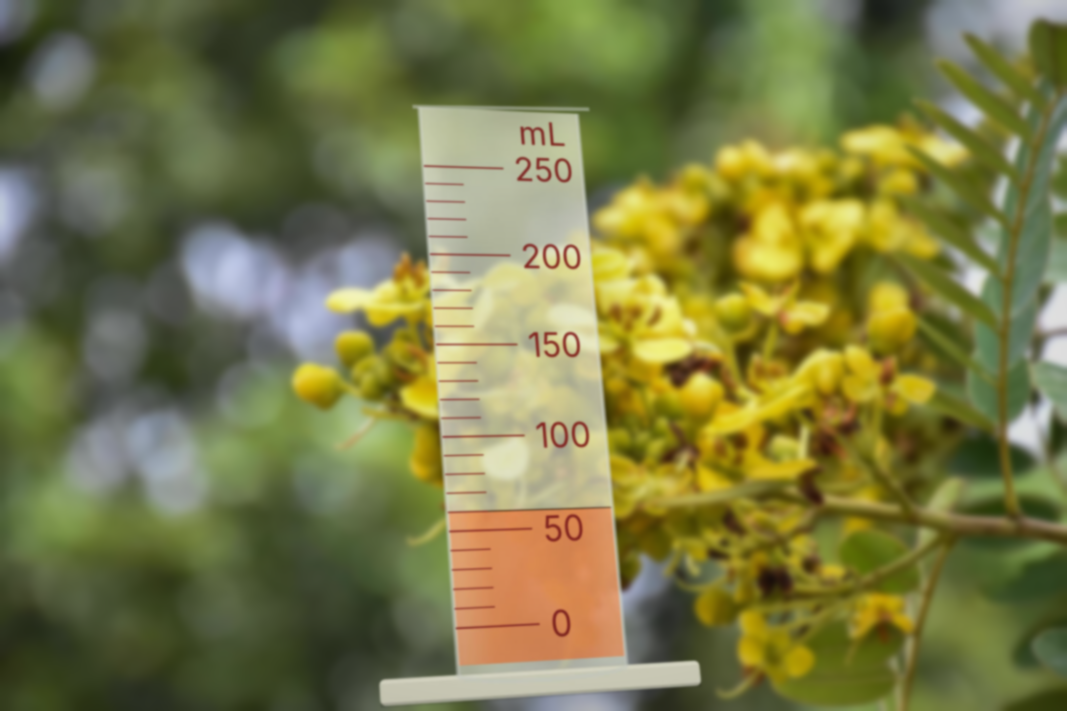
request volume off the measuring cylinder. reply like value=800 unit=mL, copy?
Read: value=60 unit=mL
